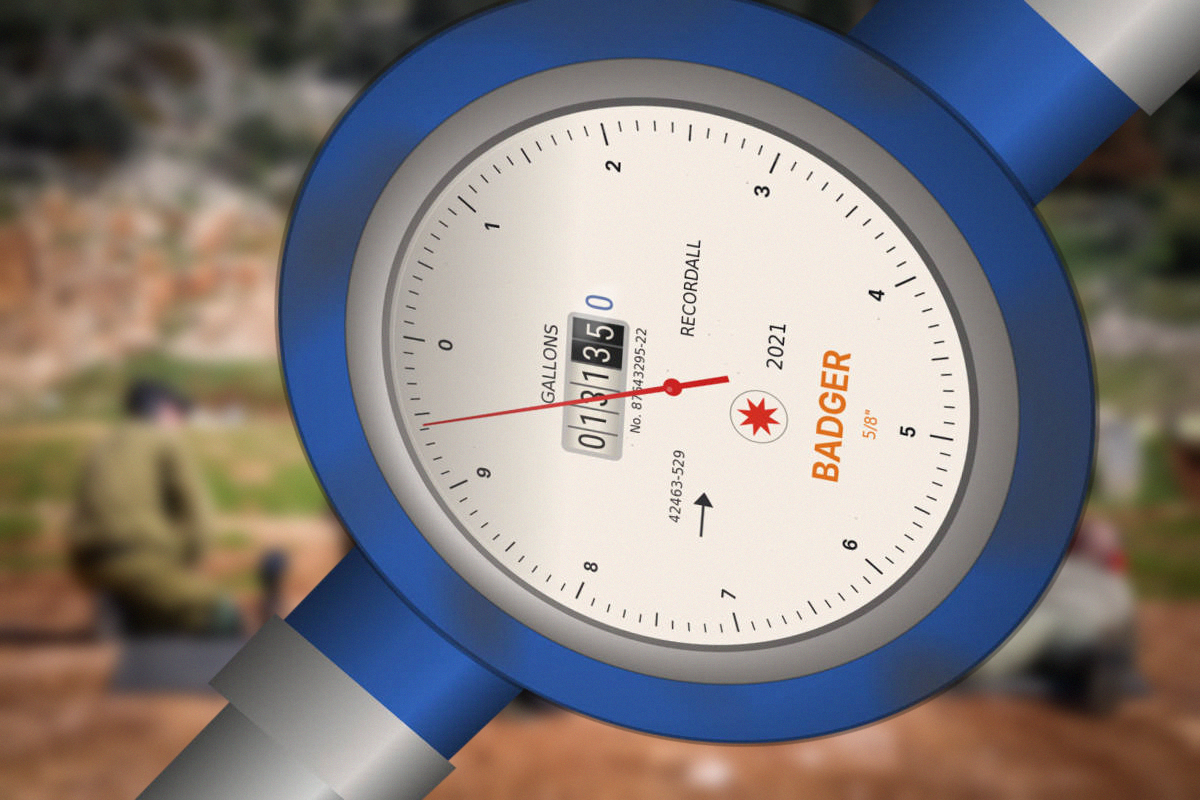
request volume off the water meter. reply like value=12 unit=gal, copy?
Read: value=131349.4 unit=gal
